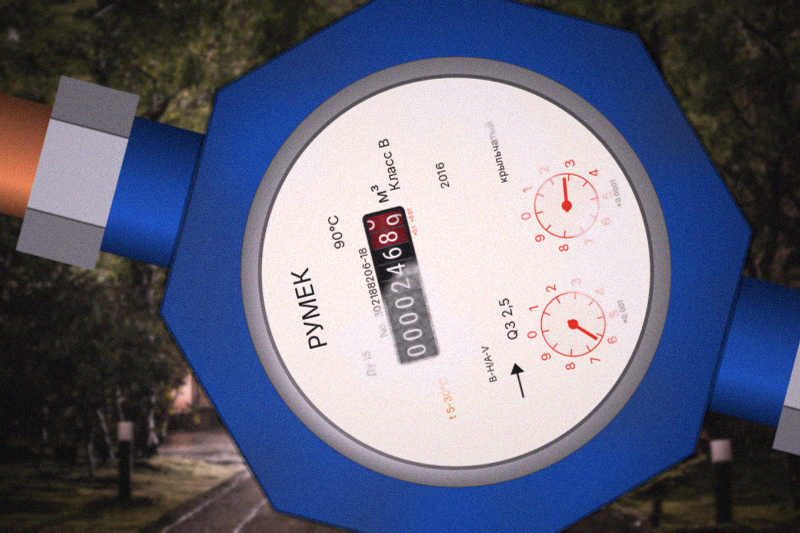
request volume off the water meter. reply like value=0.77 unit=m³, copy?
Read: value=246.8862 unit=m³
